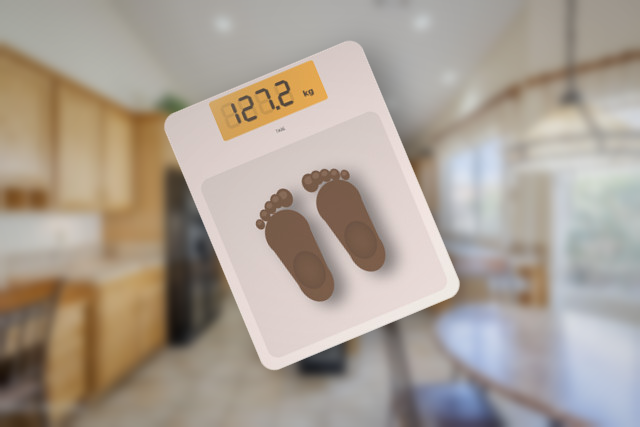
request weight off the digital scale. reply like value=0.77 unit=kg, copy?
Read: value=127.2 unit=kg
